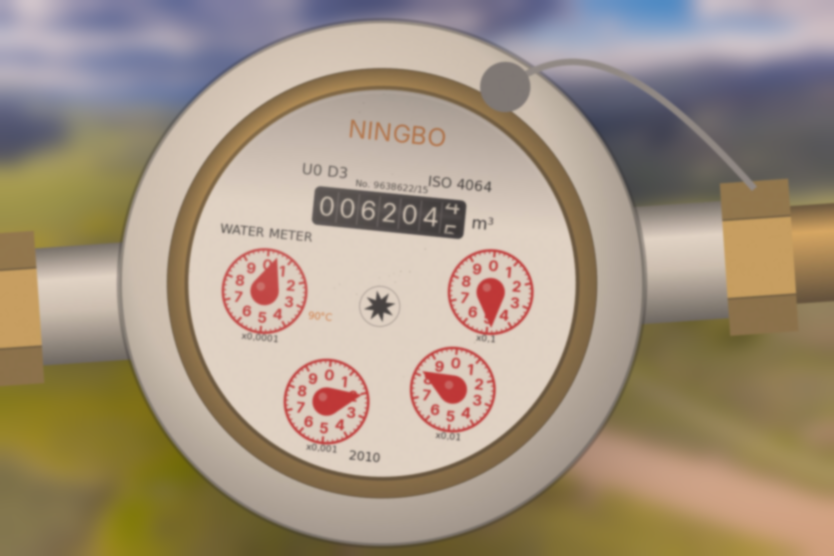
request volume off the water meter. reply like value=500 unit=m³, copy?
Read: value=62044.4820 unit=m³
